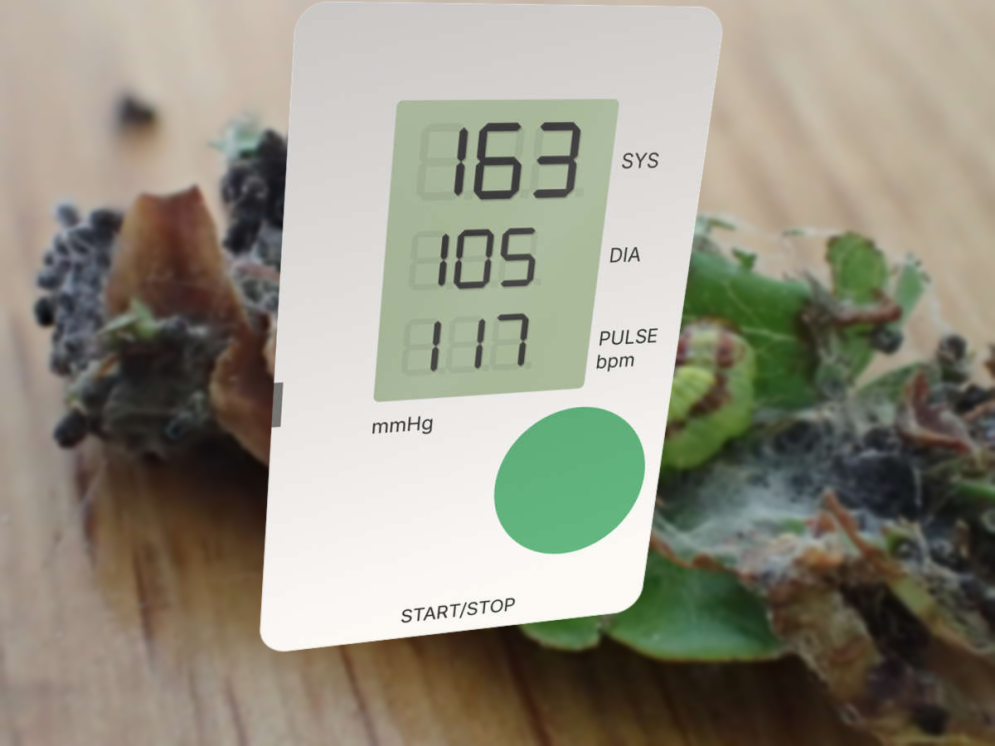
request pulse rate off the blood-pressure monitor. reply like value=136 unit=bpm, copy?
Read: value=117 unit=bpm
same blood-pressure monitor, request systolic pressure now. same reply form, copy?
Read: value=163 unit=mmHg
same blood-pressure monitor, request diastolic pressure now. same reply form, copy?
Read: value=105 unit=mmHg
